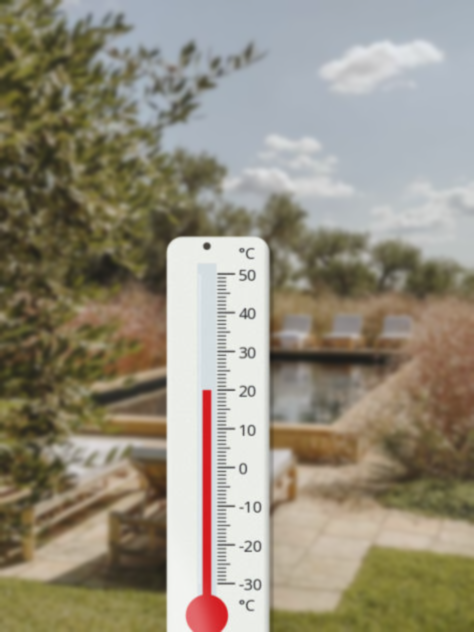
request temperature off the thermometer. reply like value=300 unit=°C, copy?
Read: value=20 unit=°C
